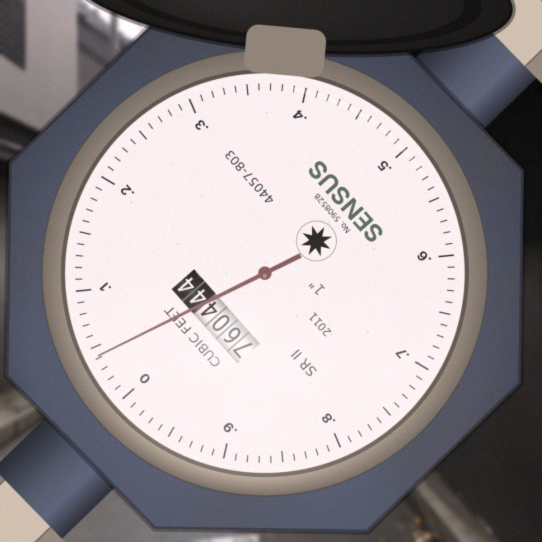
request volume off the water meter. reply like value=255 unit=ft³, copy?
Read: value=760444.04 unit=ft³
